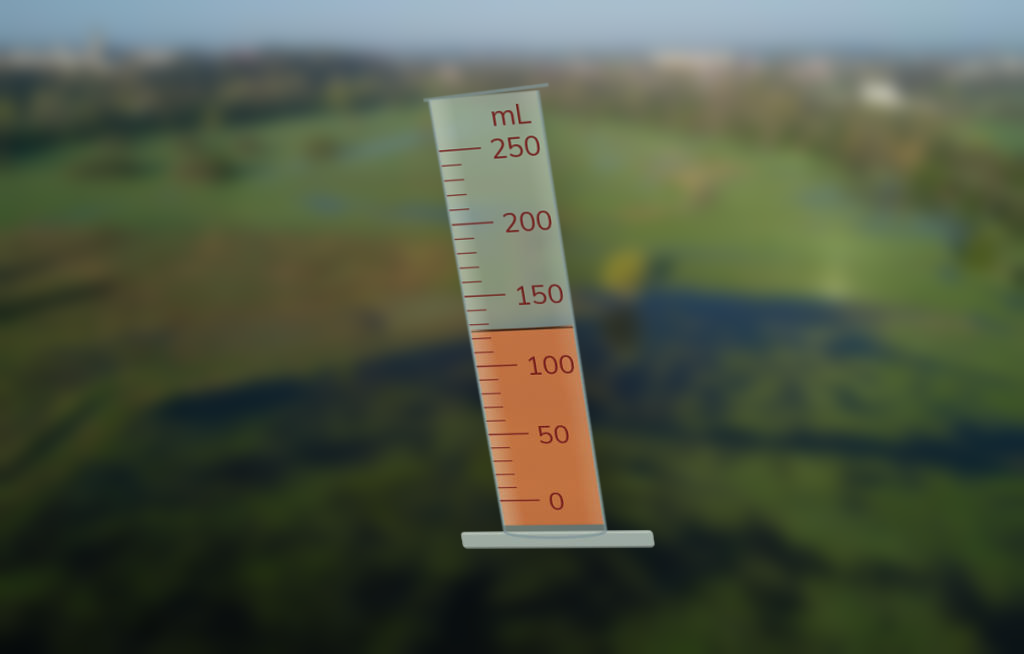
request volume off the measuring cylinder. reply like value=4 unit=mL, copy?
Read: value=125 unit=mL
